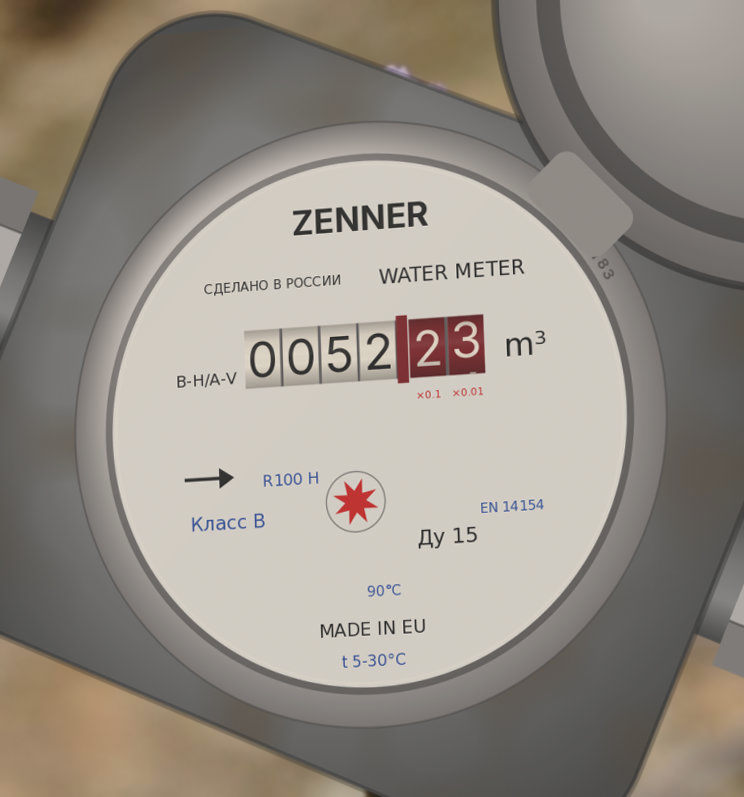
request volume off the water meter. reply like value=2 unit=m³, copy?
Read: value=52.23 unit=m³
